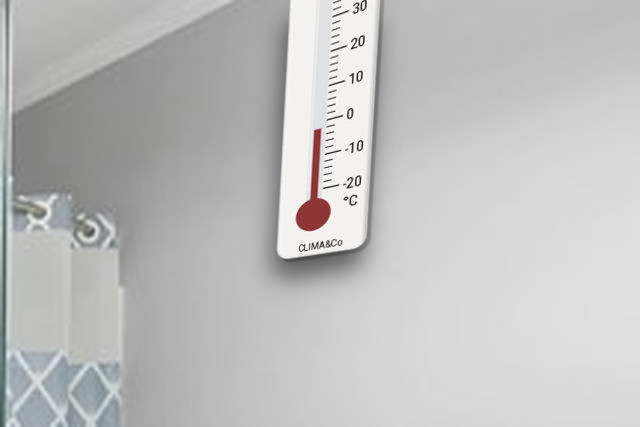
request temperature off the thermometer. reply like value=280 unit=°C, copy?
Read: value=-2 unit=°C
